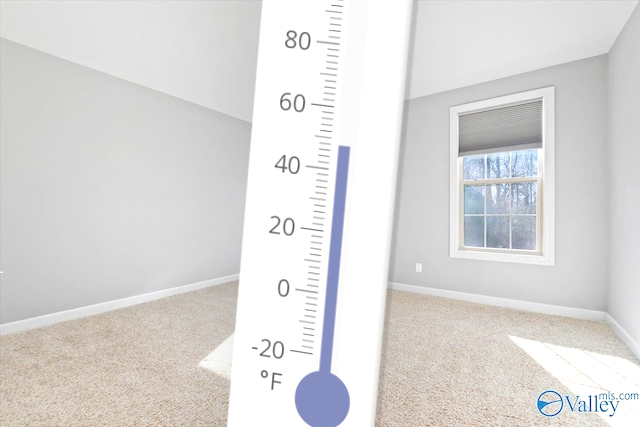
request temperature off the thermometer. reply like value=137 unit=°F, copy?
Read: value=48 unit=°F
